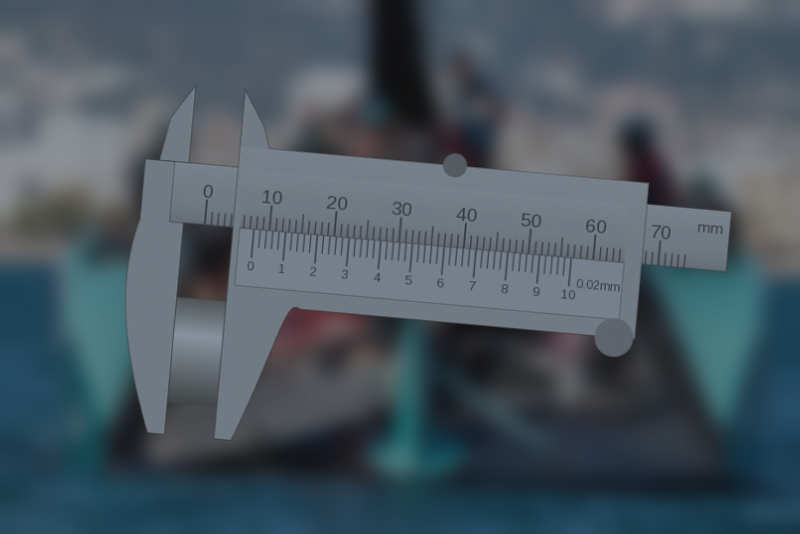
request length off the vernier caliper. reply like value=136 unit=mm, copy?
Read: value=7.6 unit=mm
